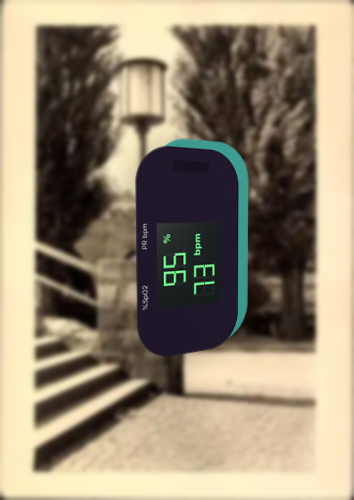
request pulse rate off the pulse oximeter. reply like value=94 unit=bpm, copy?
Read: value=73 unit=bpm
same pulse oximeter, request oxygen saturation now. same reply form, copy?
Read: value=95 unit=%
